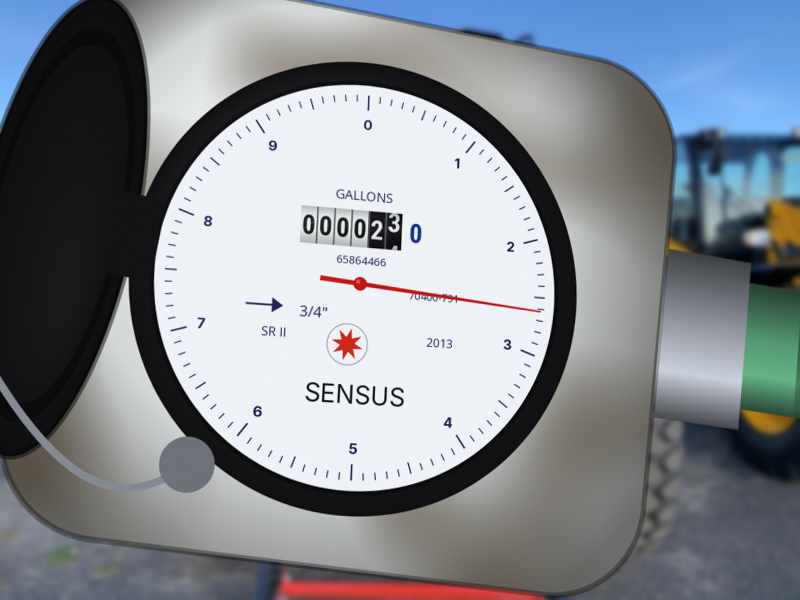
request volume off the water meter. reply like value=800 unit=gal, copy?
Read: value=232.6 unit=gal
